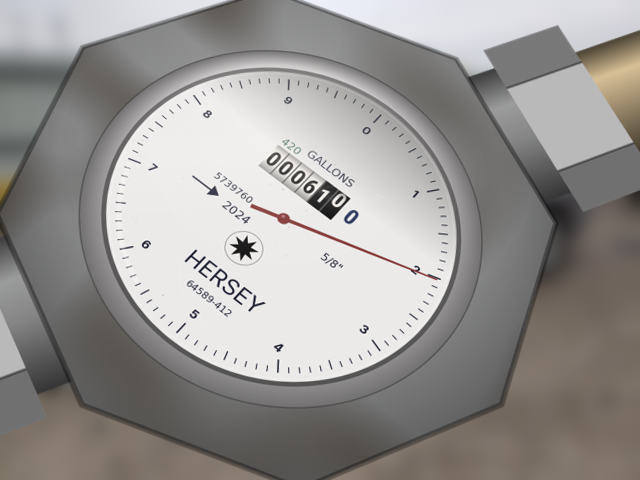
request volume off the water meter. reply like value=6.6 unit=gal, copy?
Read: value=6102.0 unit=gal
